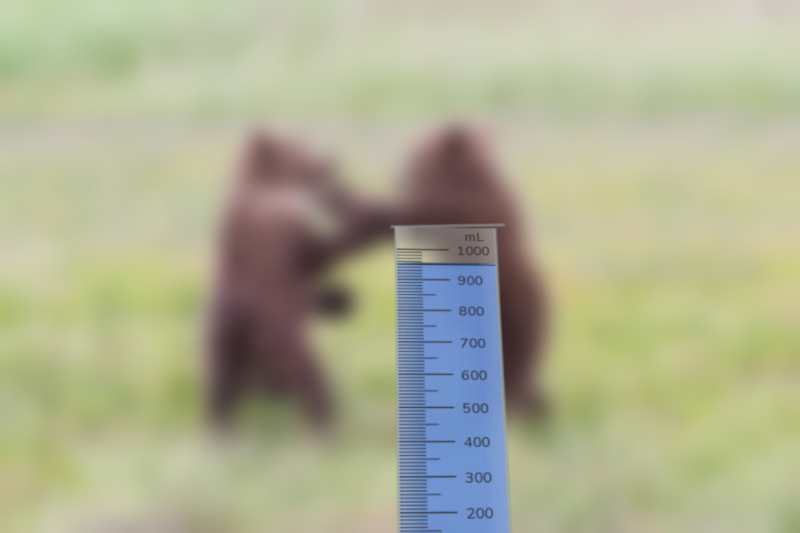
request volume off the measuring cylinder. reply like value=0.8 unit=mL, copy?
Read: value=950 unit=mL
